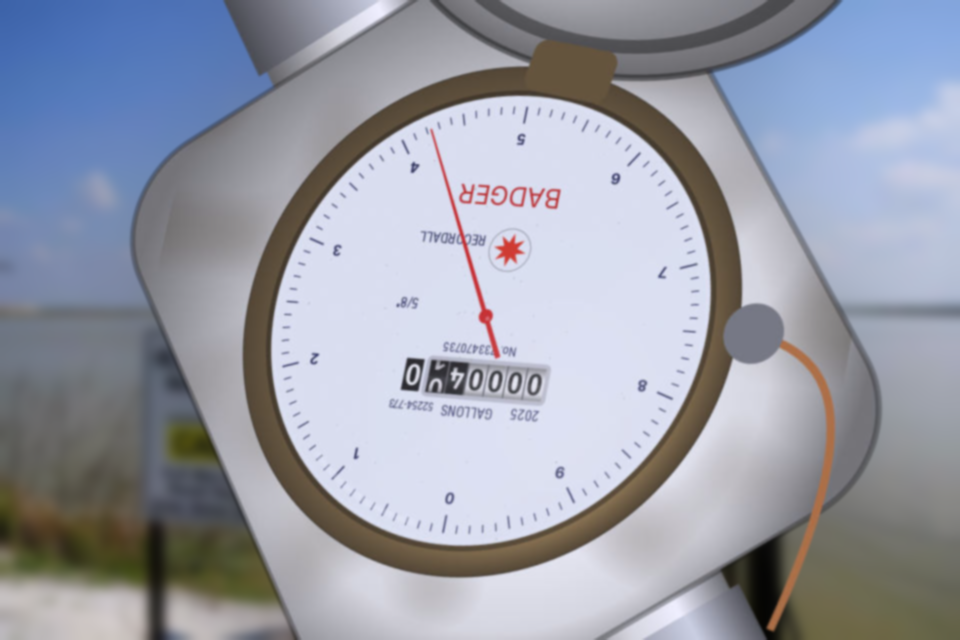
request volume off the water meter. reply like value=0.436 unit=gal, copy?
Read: value=404.2 unit=gal
